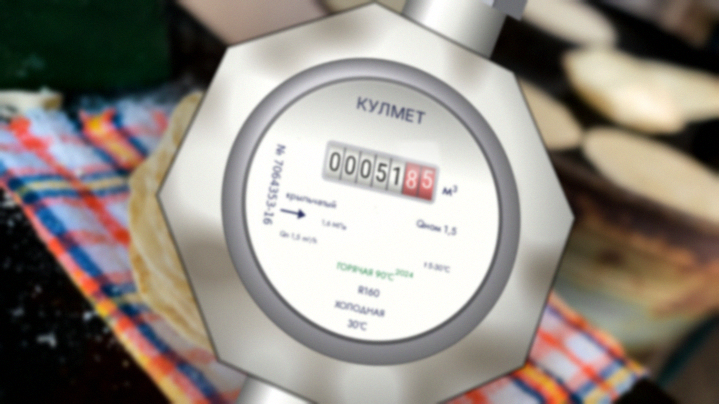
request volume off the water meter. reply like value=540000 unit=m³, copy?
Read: value=51.85 unit=m³
